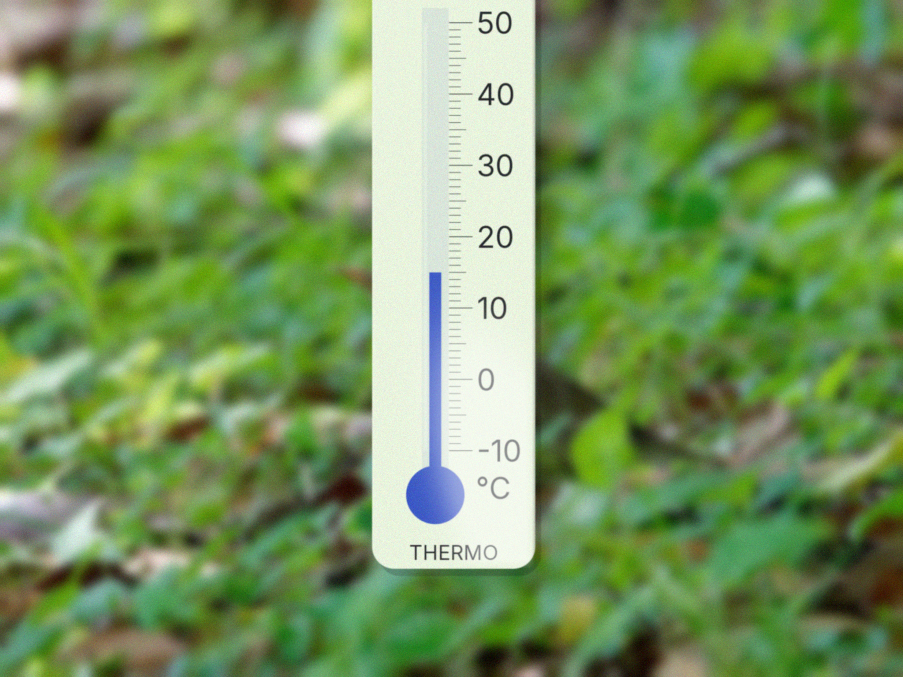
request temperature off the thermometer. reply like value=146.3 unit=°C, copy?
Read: value=15 unit=°C
